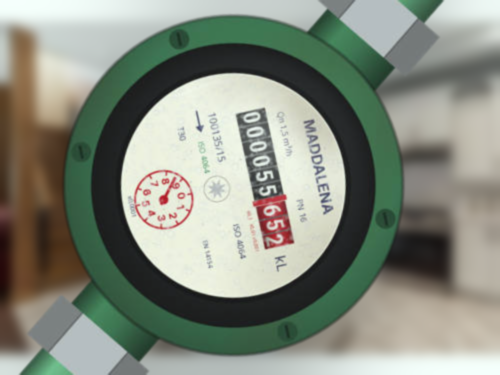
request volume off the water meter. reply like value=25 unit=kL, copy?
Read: value=55.6518 unit=kL
